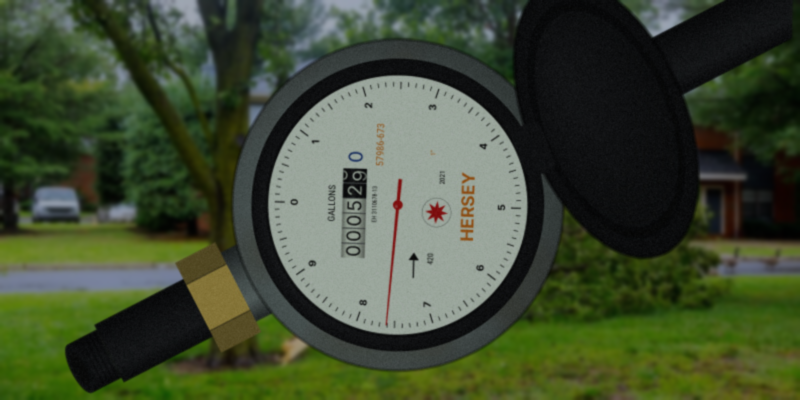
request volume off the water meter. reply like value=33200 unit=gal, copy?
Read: value=5287.6 unit=gal
